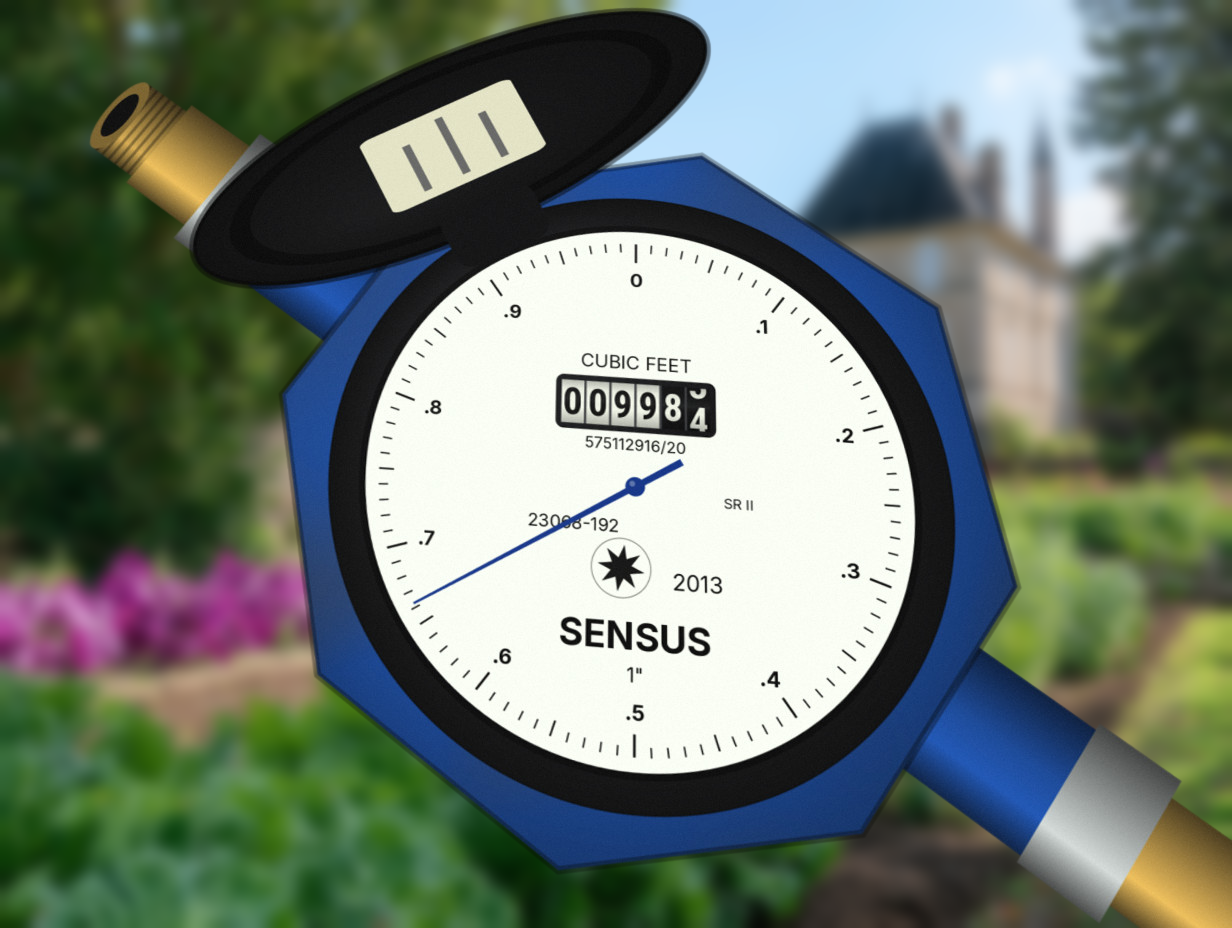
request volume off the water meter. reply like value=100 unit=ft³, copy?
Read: value=9983.66 unit=ft³
